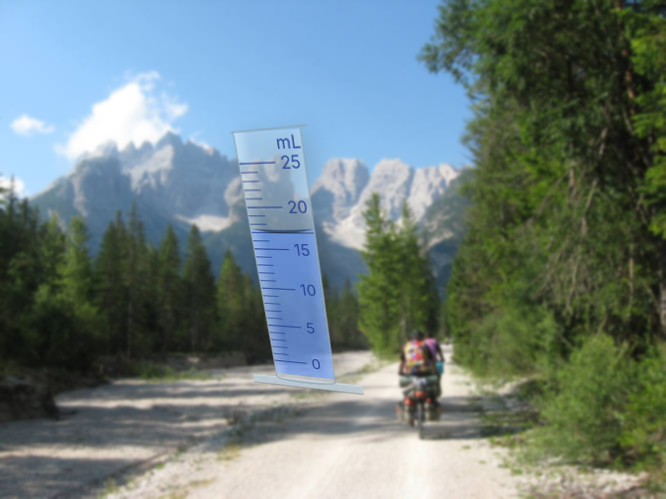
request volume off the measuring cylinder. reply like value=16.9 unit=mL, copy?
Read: value=17 unit=mL
